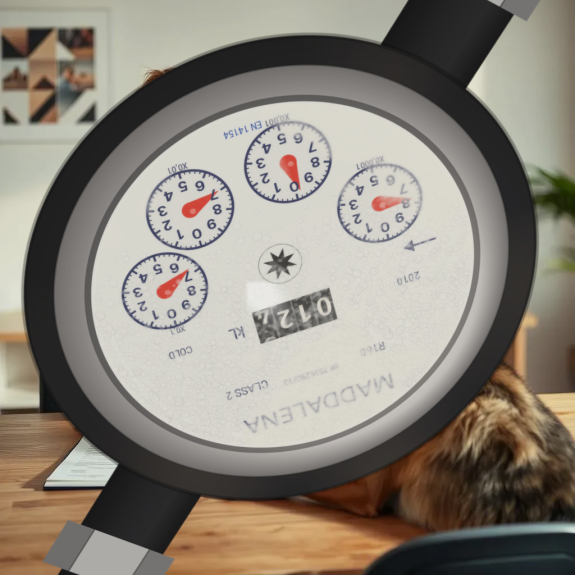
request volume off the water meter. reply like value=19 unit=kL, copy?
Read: value=123.6697 unit=kL
